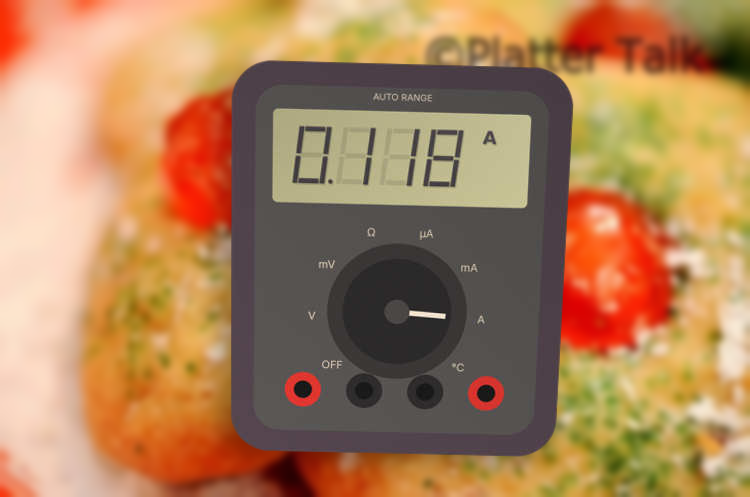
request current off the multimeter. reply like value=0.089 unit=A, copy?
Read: value=0.118 unit=A
